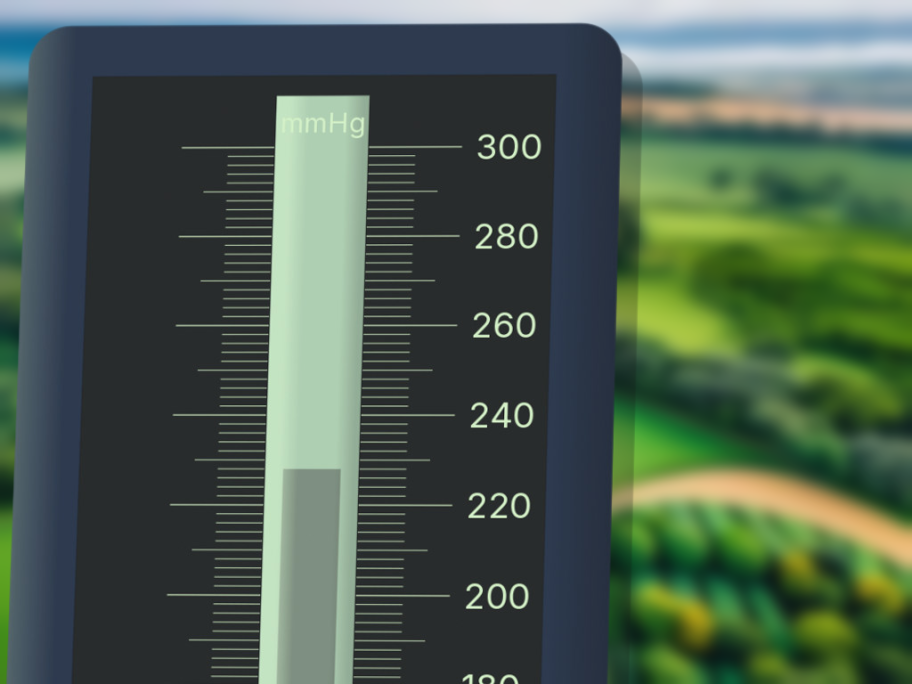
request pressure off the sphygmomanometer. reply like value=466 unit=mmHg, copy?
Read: value=228 unit=mmHg
